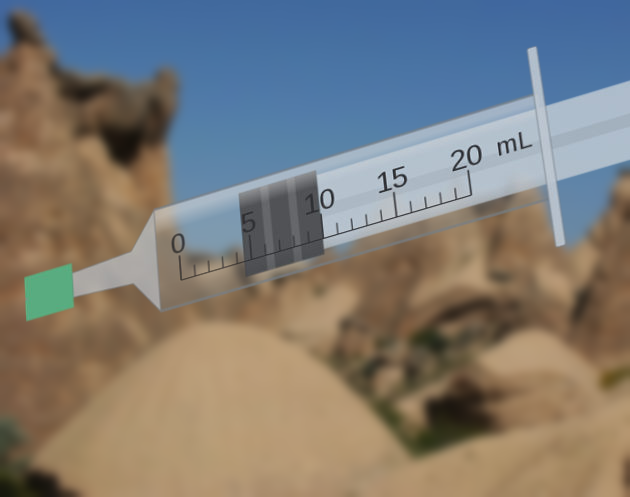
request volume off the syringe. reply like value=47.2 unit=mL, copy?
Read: value=4.5 unit=mL
